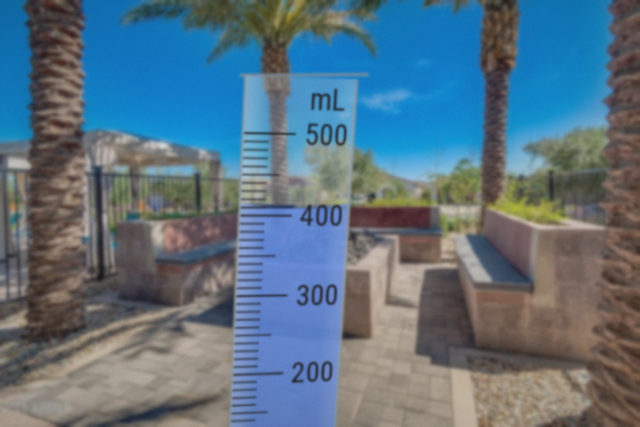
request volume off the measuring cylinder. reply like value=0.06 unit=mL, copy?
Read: value=410 unit=mL
